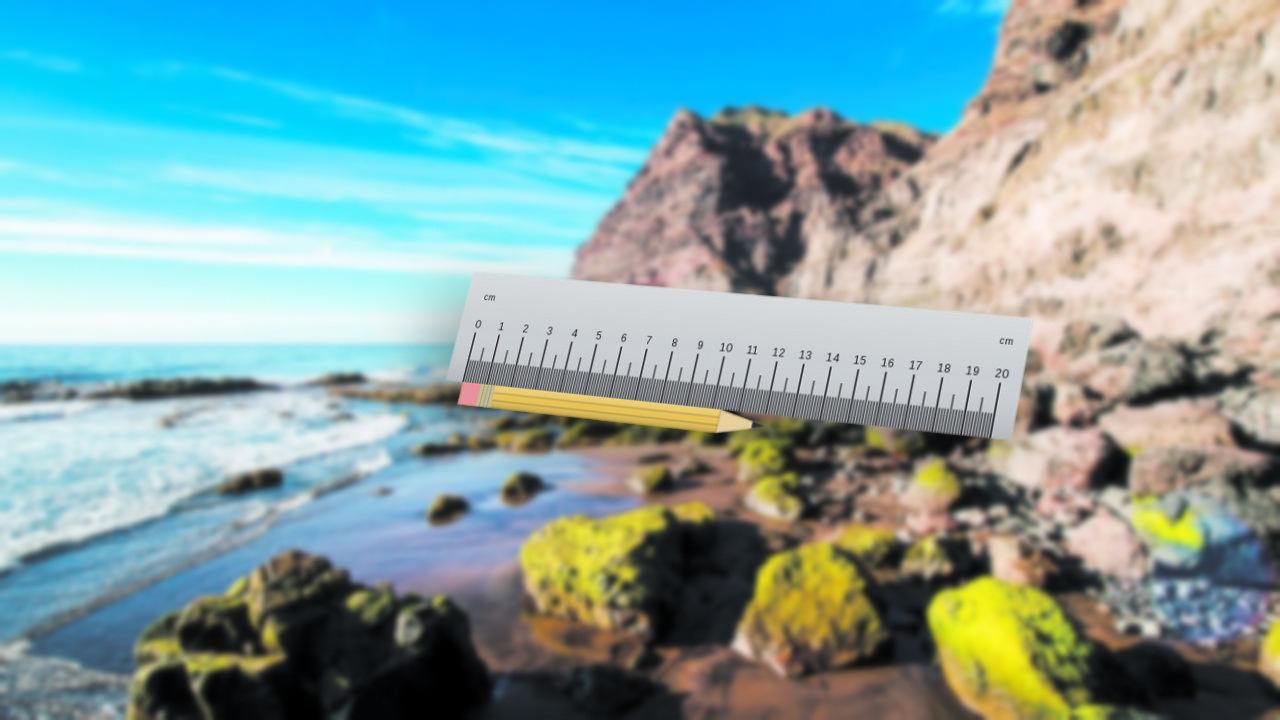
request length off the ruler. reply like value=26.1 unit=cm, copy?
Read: value=12 unit=cm
